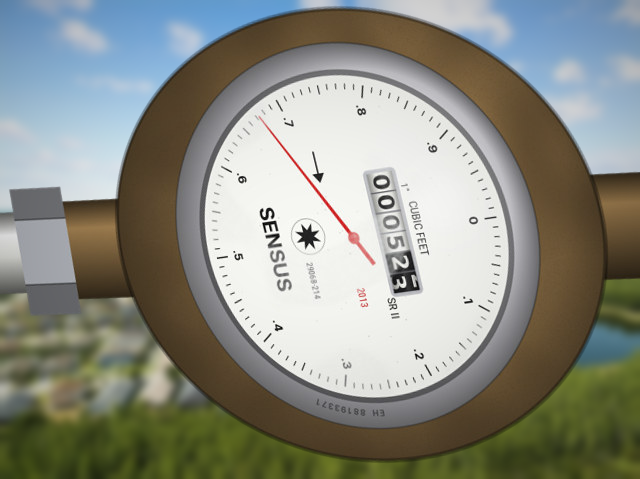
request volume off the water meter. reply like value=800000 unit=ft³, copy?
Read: value=522.67 unit=ft³
